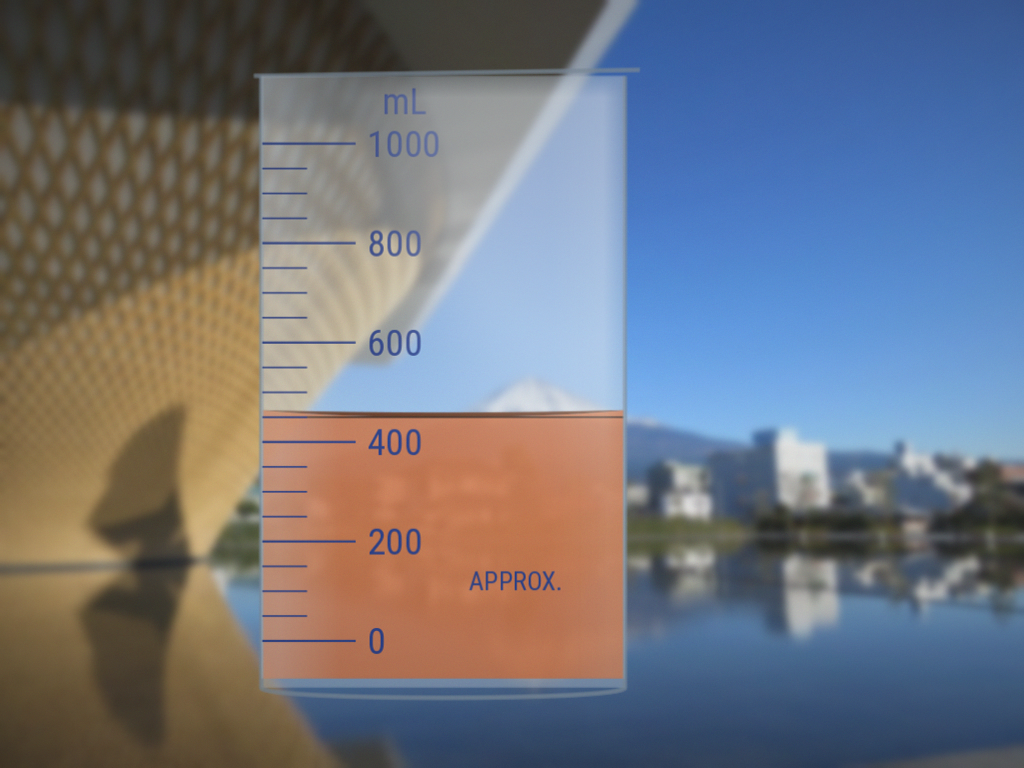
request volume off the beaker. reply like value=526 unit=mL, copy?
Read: value=450 unit=mL
